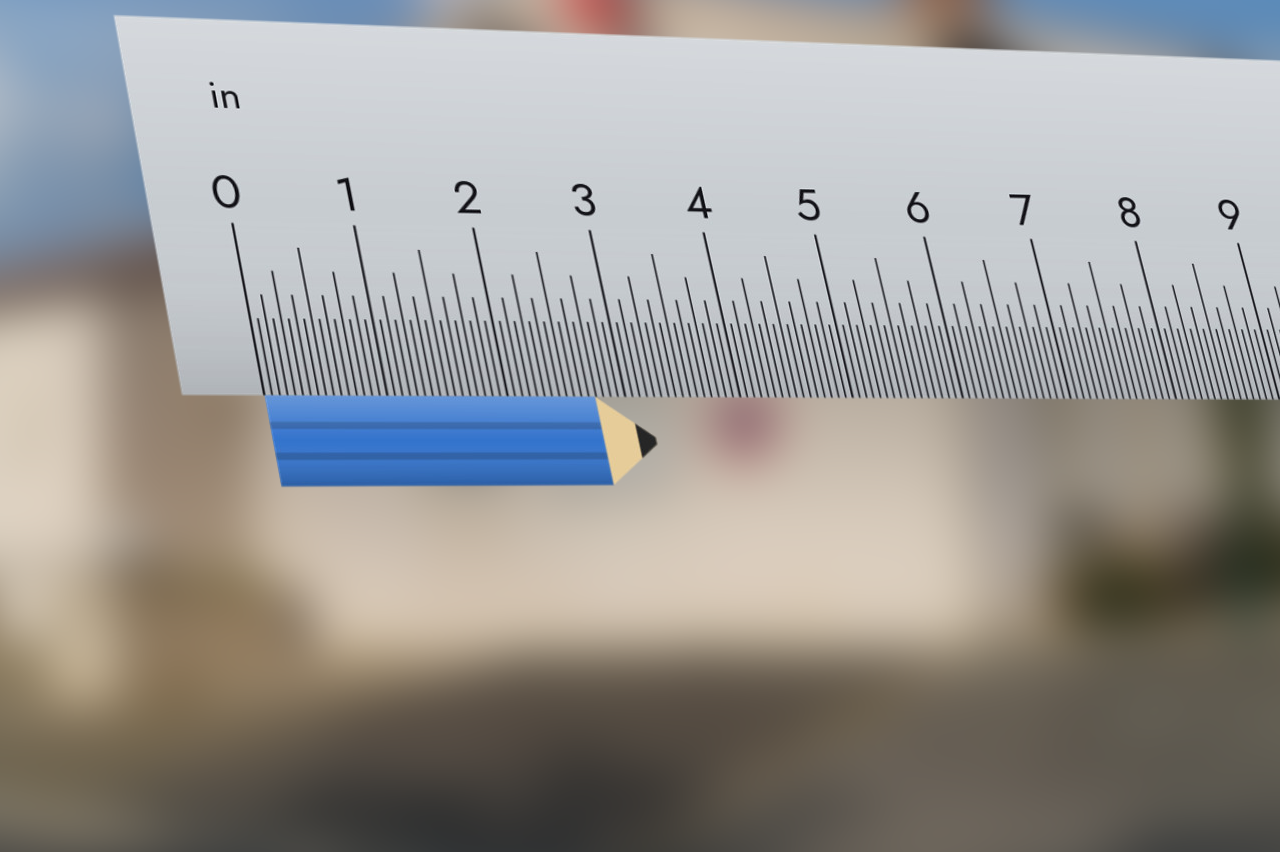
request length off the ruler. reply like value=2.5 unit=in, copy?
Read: value=3.1875 unit=in
